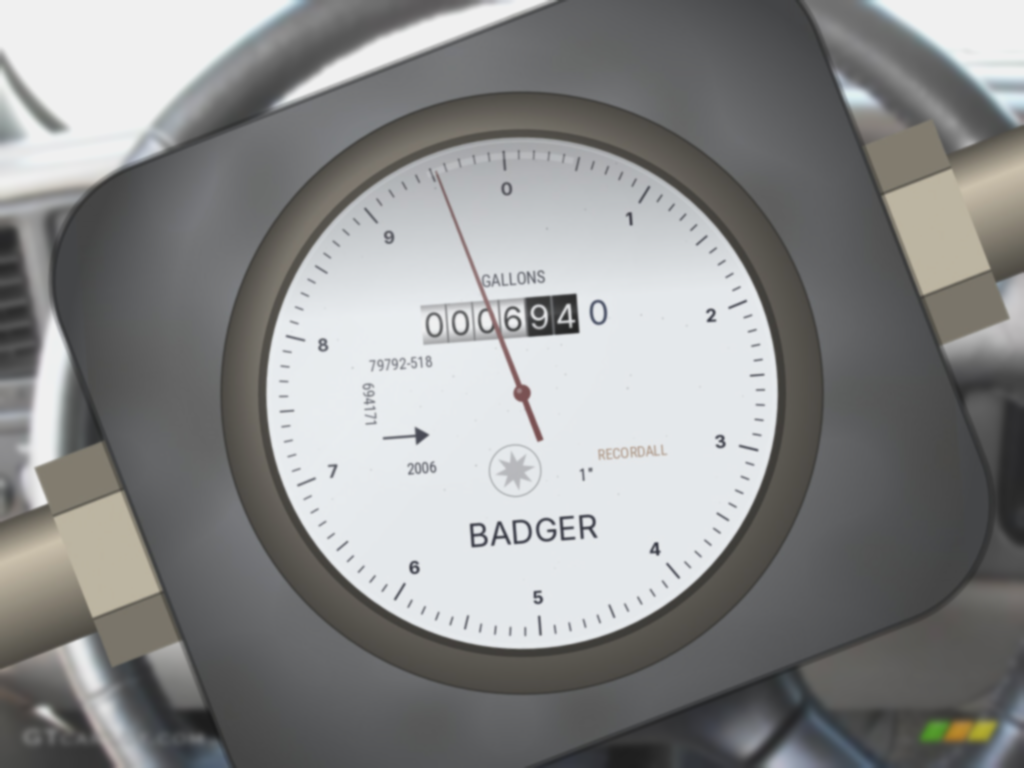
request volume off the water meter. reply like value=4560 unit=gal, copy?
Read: value=6939.5 unit=gal
